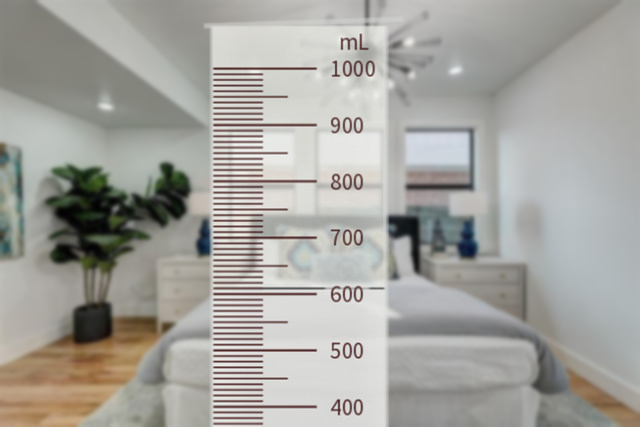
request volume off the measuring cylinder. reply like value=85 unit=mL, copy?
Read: value=610 unit=mL
